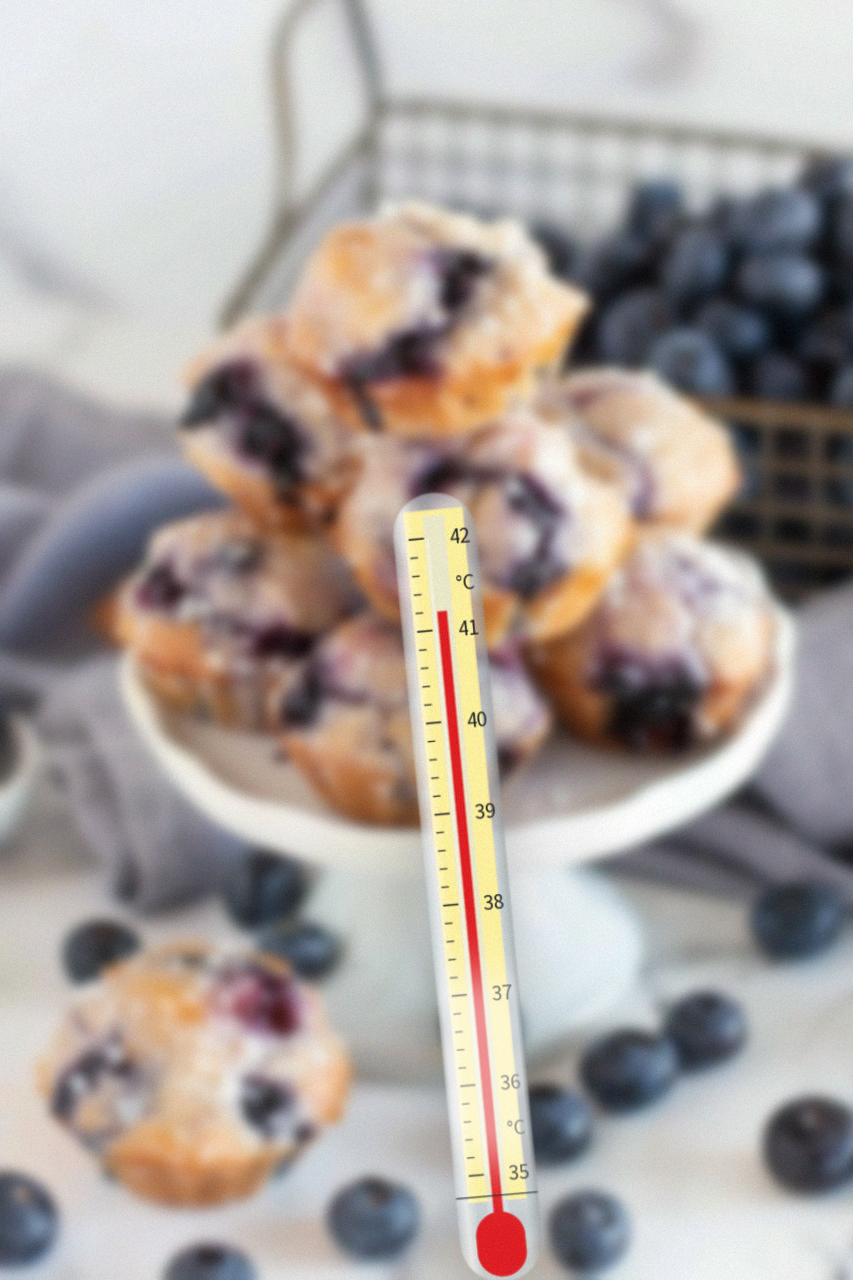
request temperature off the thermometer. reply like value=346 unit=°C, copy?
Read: value=41.2 unit=°C
